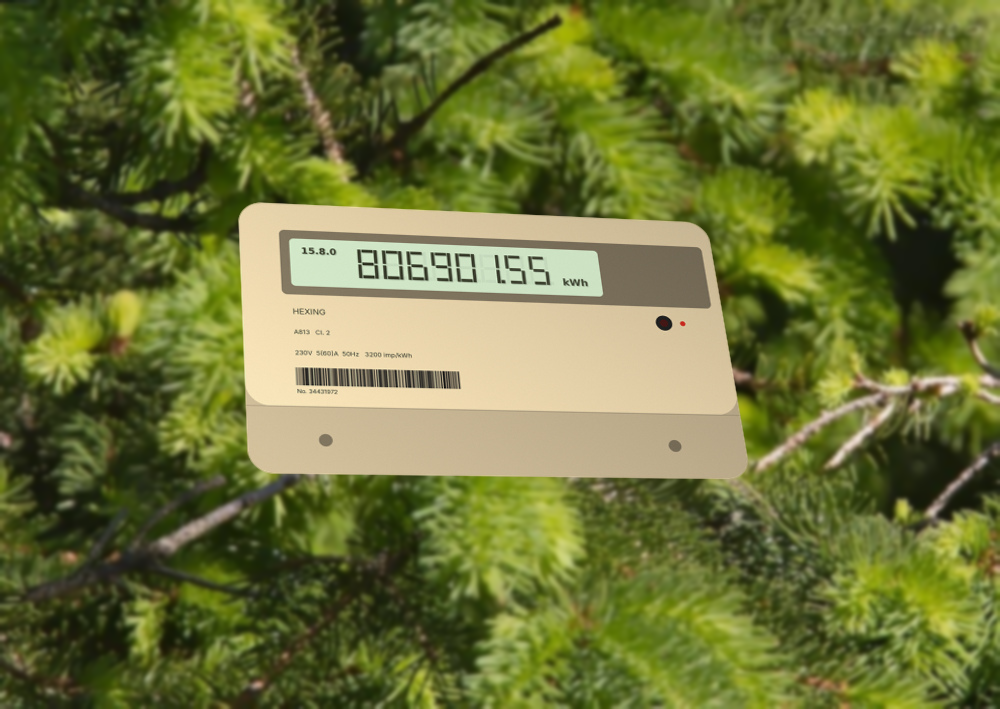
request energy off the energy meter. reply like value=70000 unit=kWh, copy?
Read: value=806901.55 unit=kWh
